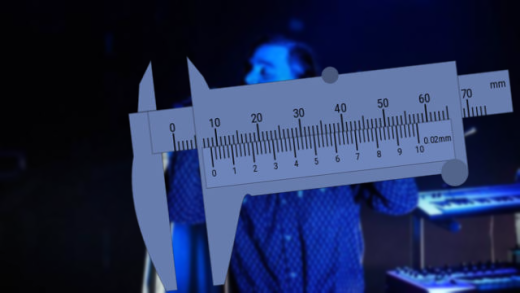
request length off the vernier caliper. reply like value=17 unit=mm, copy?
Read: value=8.5 unit=mm
